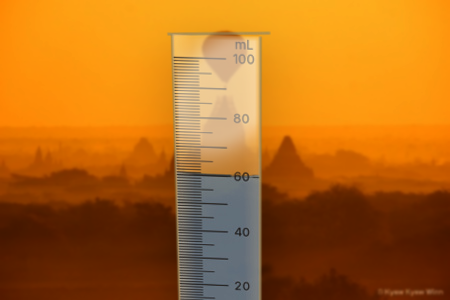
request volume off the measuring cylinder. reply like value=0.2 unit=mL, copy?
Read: value=60 unit=mL
